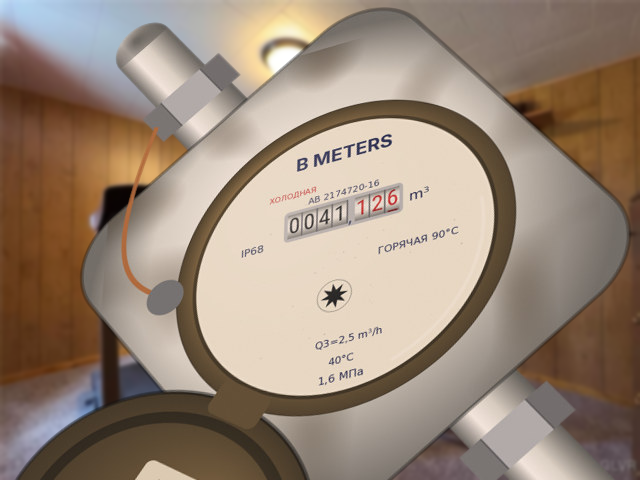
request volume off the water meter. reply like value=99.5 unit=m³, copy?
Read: value=41.126 unit=m³
